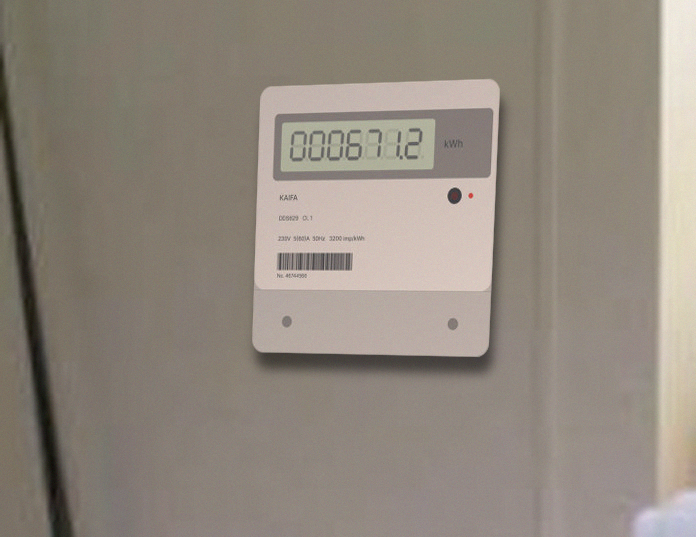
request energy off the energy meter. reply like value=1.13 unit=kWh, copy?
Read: value=671.2 unit=kWh
